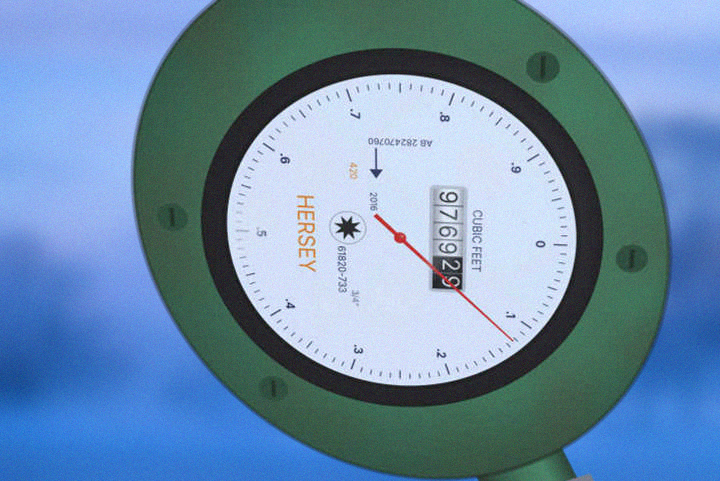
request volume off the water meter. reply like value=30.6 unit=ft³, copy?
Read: value=976929.12 unit=ft³
